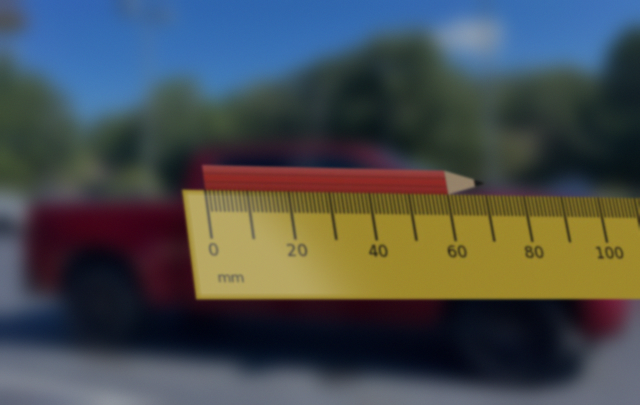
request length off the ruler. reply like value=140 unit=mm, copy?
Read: value=70 unit=mm
